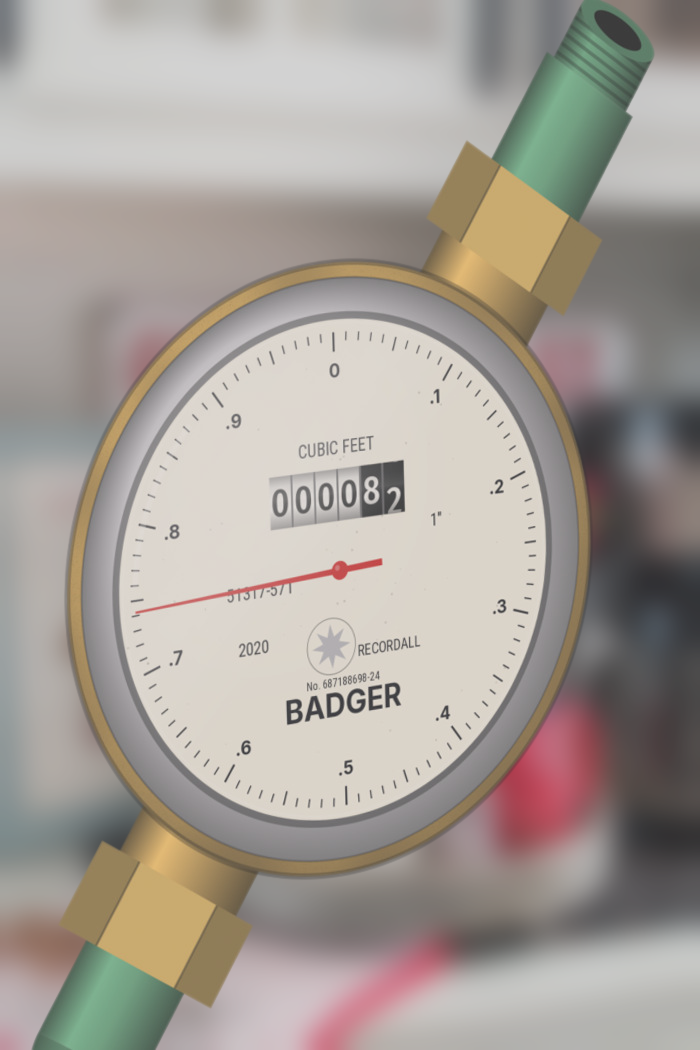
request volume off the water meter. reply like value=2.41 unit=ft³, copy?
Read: value=81.74 unit=ft³
